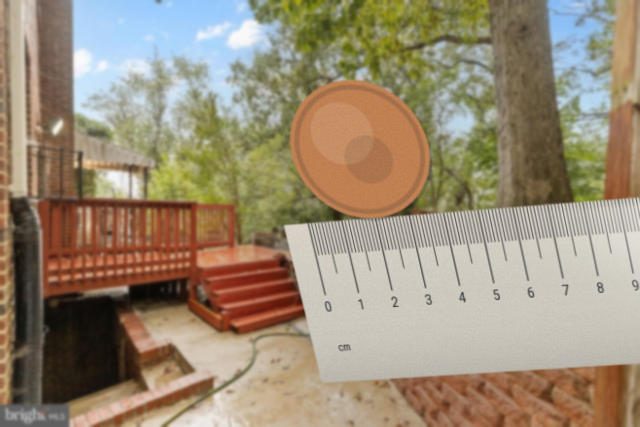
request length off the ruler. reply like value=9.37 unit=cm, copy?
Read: value=4 unit=cm
